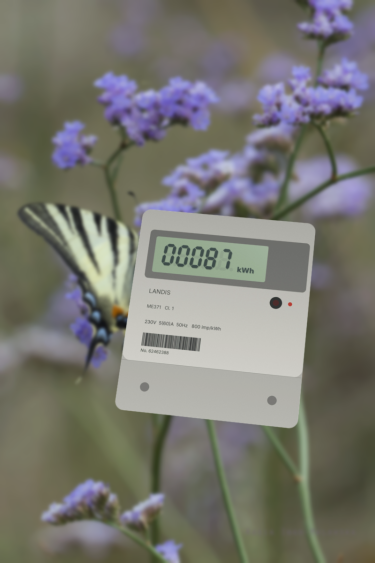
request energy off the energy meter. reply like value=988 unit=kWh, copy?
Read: value=87 unit=kWh
